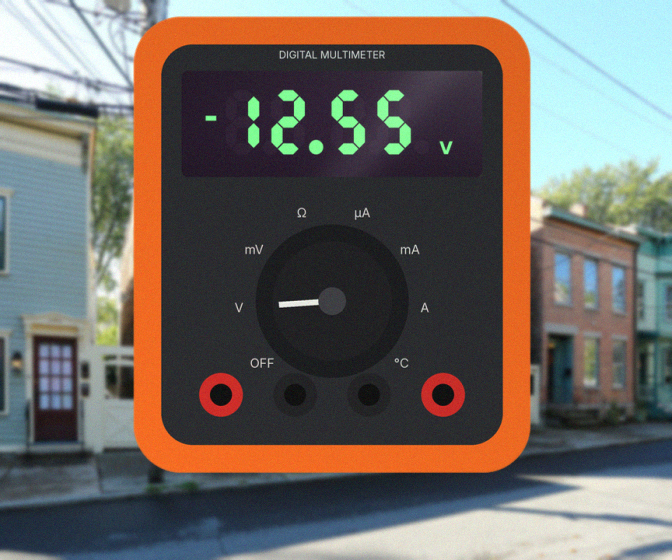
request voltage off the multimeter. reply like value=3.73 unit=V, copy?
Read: value=-12.55 unit=V
